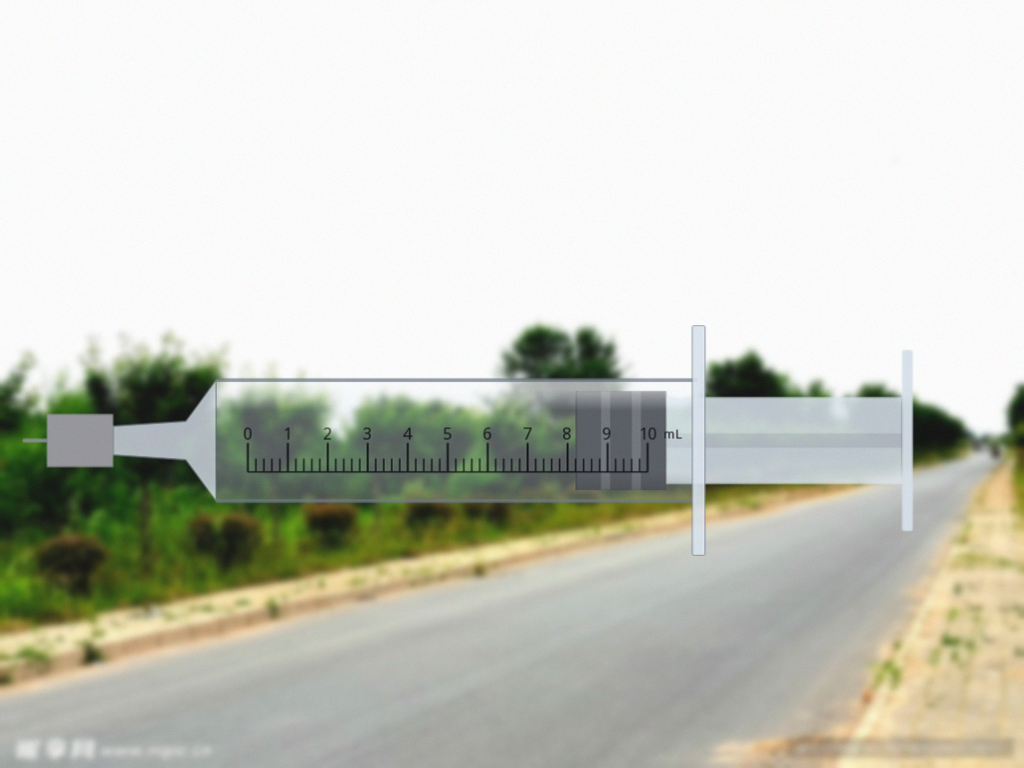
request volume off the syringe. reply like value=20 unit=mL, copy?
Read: value=8.2 unit=mL
